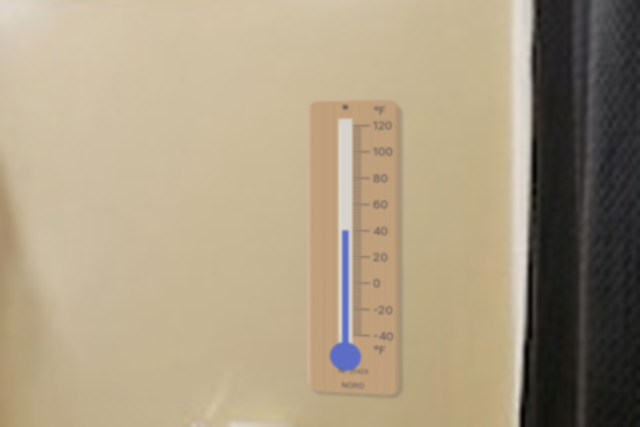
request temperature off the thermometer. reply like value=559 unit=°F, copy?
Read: value=40 unit=°F
